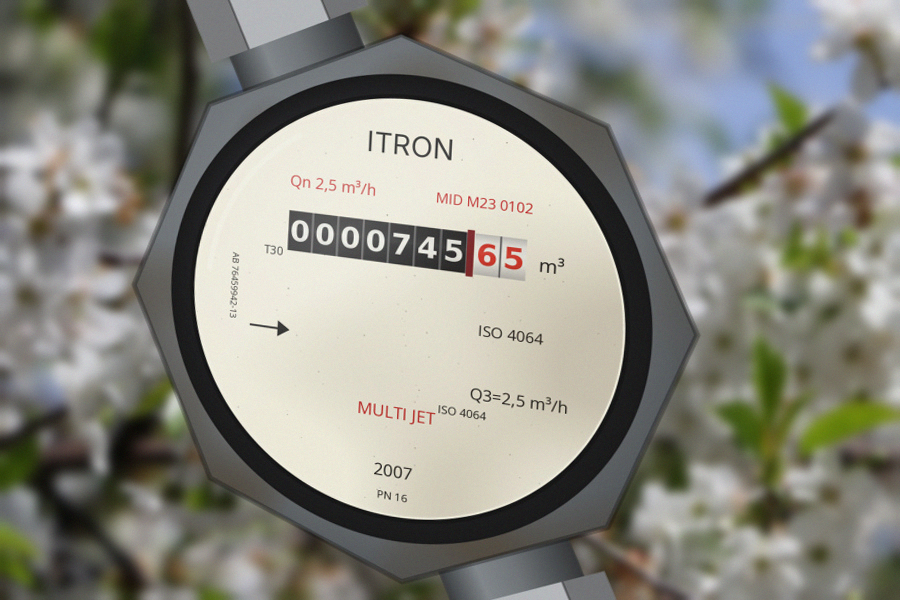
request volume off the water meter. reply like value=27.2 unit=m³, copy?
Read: value=745.65 unit=m³
